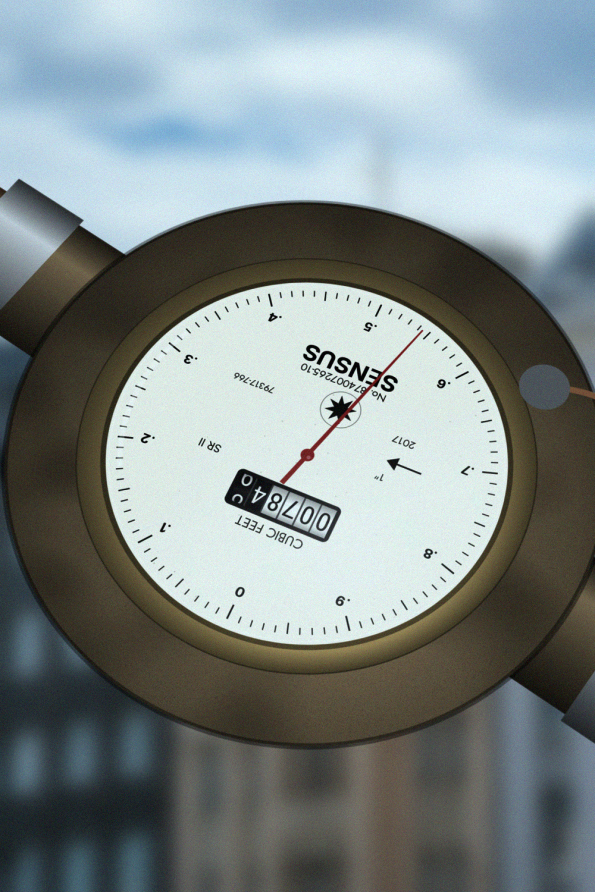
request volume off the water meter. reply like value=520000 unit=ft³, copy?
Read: value=7848.54 unit=ft³
